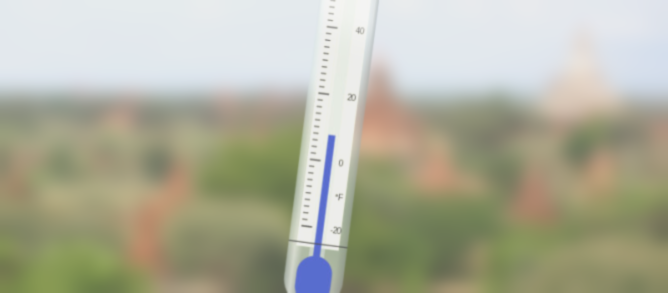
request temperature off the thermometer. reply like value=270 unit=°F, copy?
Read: value=8 unit=°F
